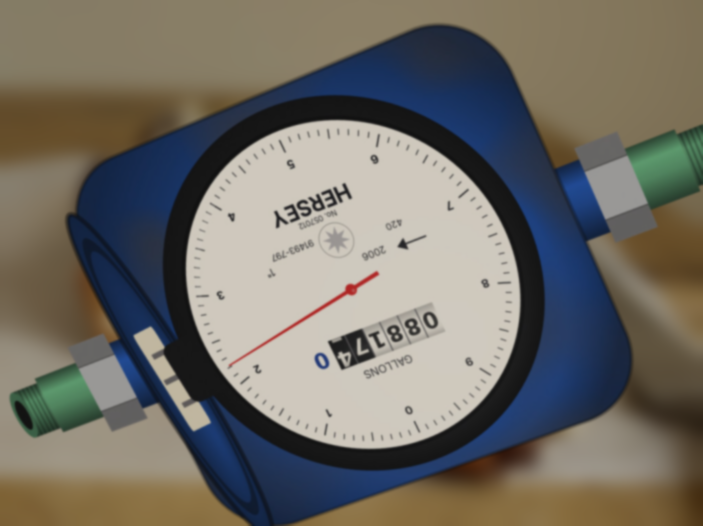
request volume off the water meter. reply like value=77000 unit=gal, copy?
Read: value=881742.2 unit=gal
